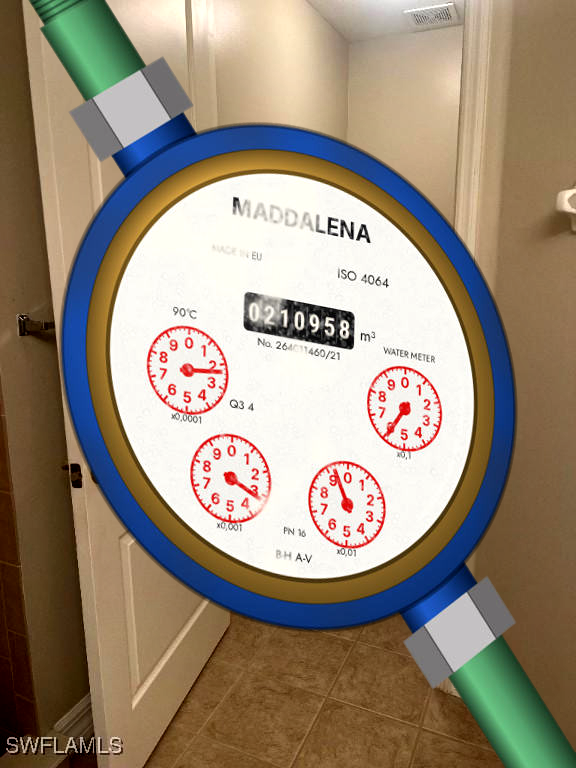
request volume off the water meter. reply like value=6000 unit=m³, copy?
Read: value=210958.5932 unit=m³
